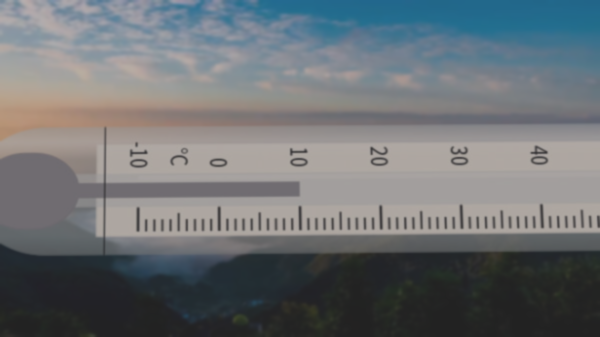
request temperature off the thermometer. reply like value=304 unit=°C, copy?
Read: value=10 unit=°C
